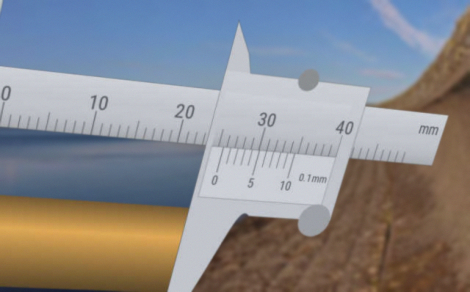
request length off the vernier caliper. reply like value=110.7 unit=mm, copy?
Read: value=25.6 unit=mm
